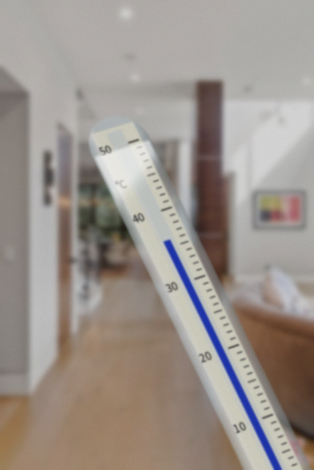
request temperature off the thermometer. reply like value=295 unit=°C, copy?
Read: value=36 unit=°C
